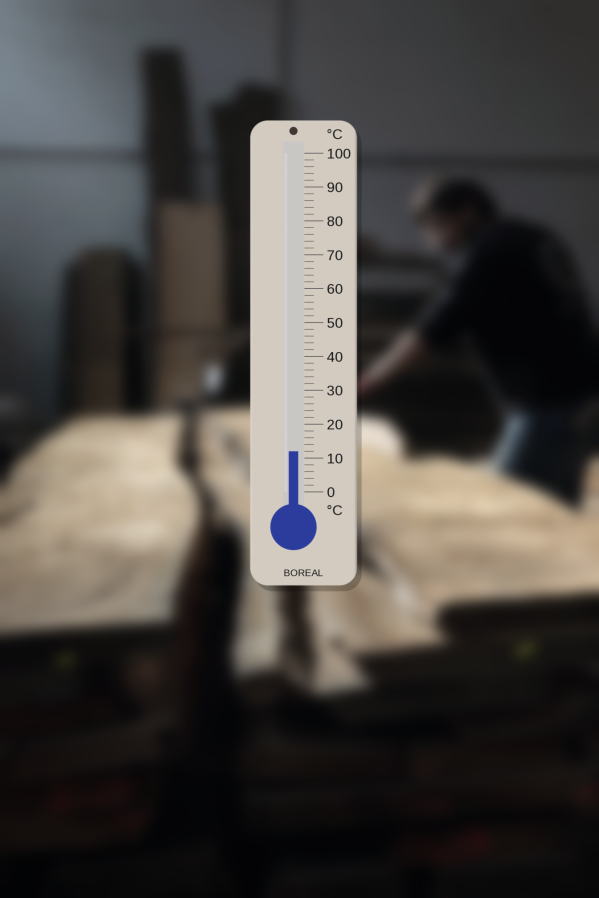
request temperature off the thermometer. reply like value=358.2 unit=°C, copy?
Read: value=12 unit=°C
